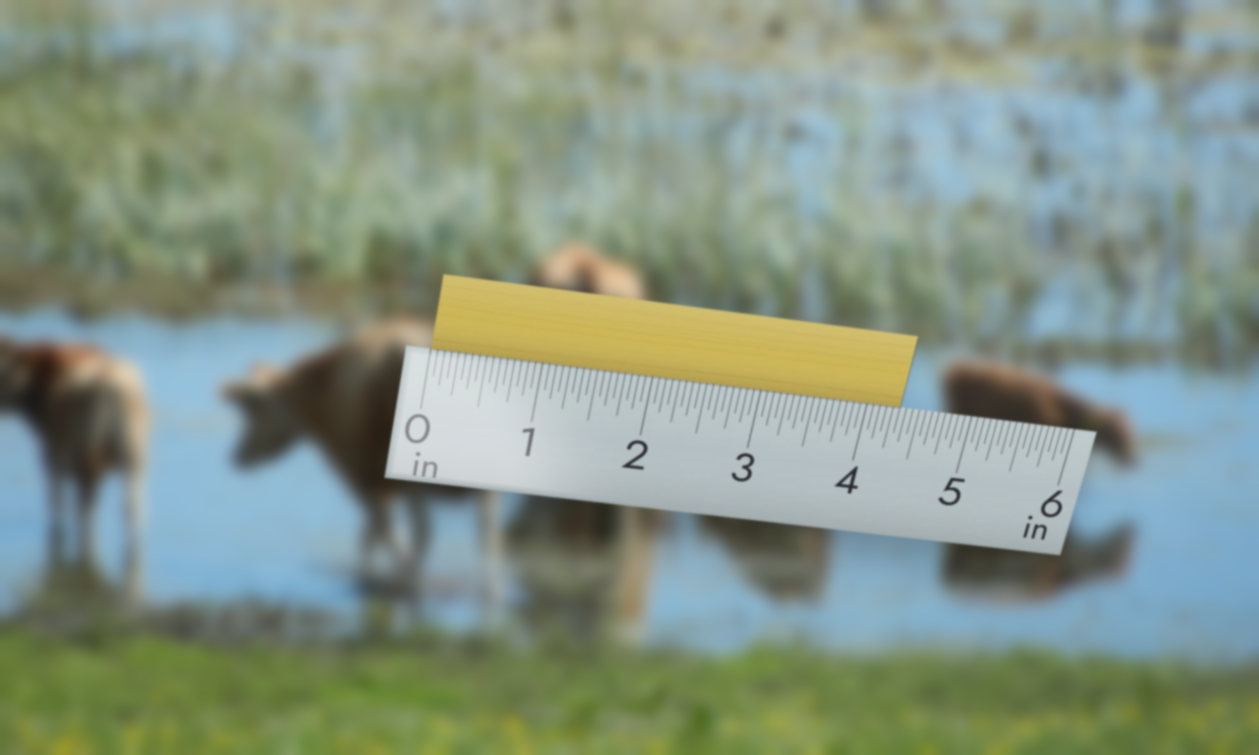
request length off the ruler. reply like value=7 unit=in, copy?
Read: value=4.3125 unit=in
